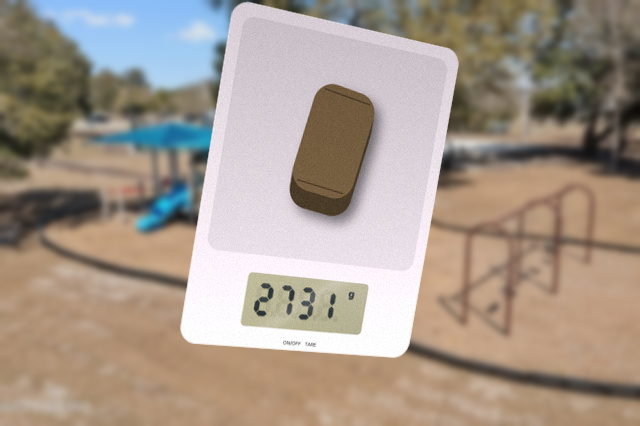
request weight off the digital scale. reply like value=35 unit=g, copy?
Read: value=2731 unit=g
